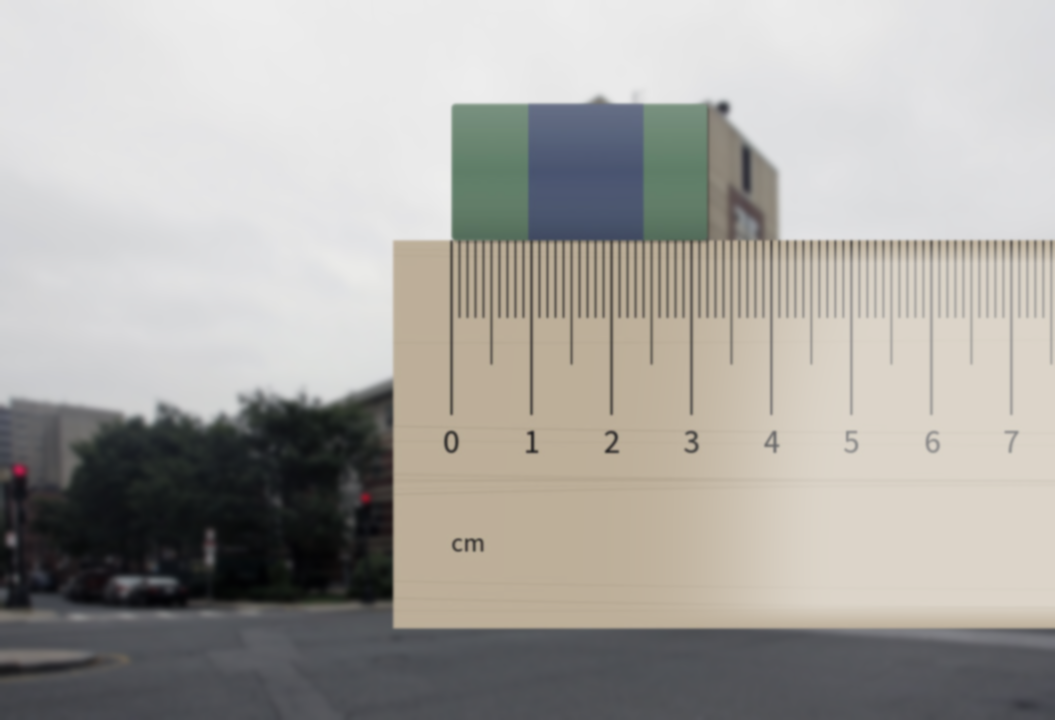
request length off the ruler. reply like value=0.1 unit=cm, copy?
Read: value=3.2 unit=cm
